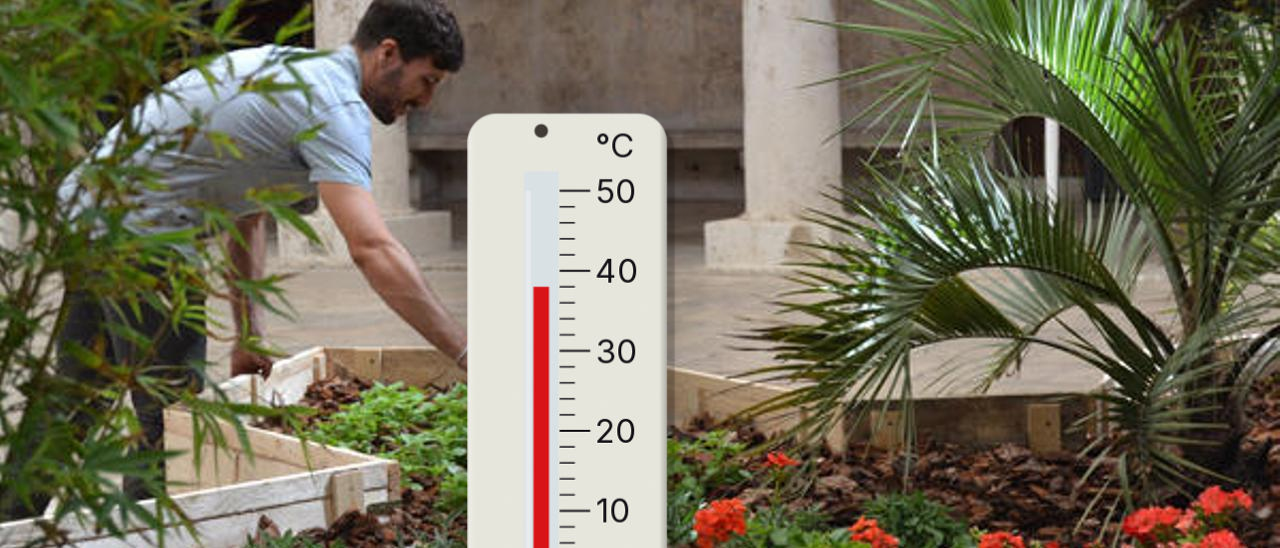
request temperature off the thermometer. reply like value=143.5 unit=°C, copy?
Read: value=38 unit=°C
